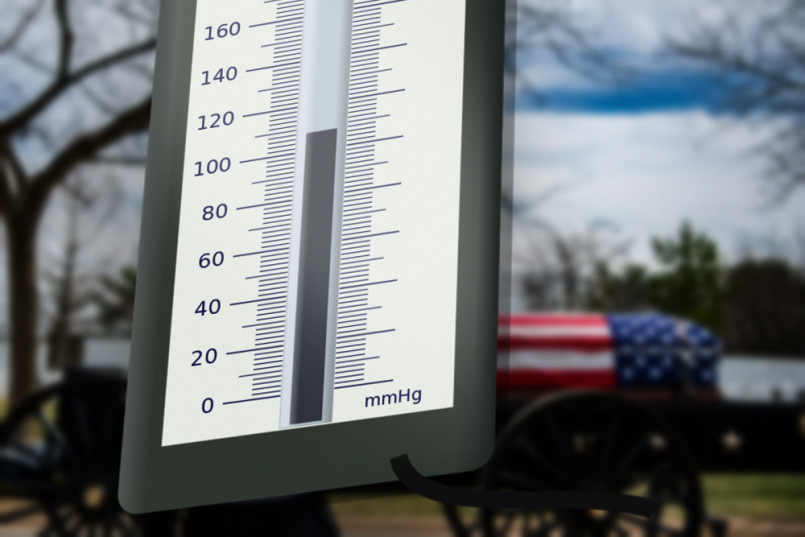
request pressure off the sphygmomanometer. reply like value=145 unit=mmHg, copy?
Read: value=108 unit=mmHg
